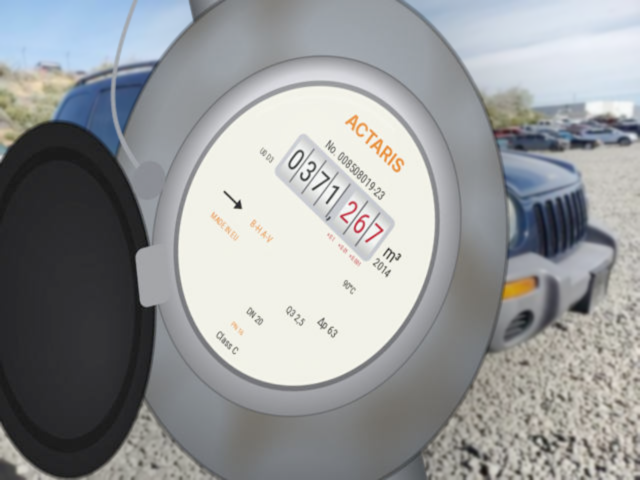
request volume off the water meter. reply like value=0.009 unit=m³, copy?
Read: value=371.267 unit=m³
